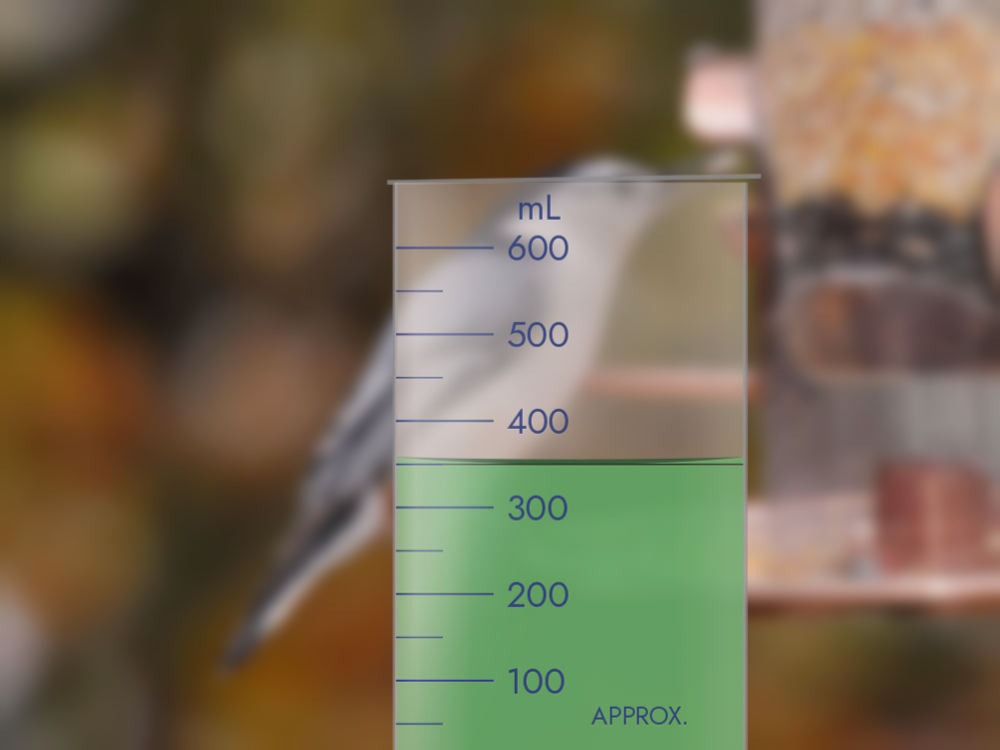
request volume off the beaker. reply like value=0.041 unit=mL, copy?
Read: value=350 unit=mL
